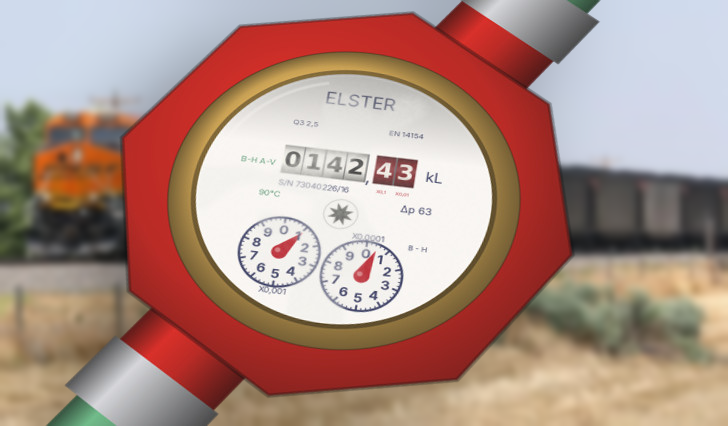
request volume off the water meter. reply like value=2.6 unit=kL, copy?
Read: value=142.4310 unit=kL
